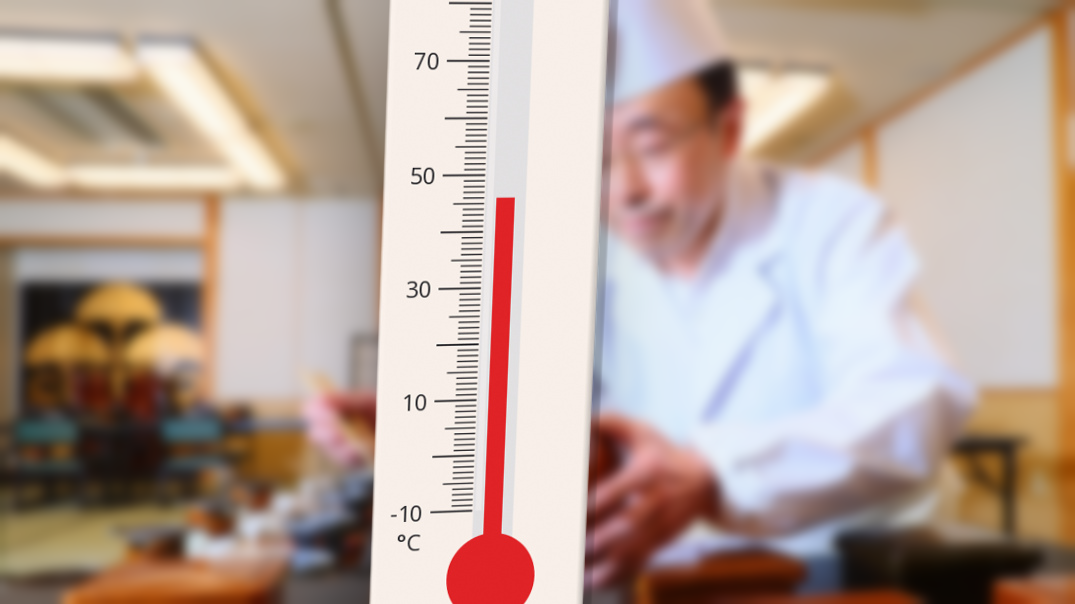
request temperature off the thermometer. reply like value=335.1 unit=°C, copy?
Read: value=46 unit=°C
